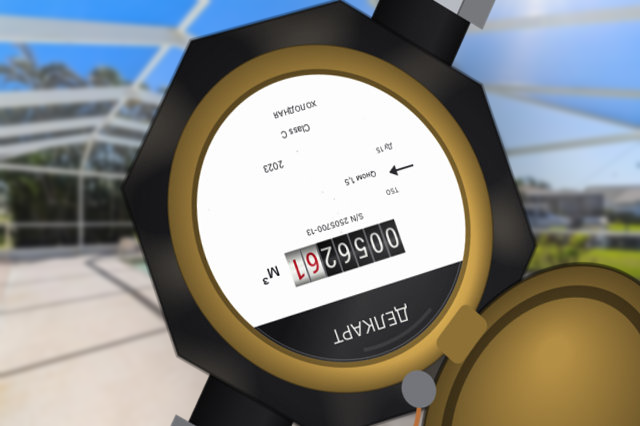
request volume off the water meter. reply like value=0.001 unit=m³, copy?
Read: value=562.61 unit=m³
